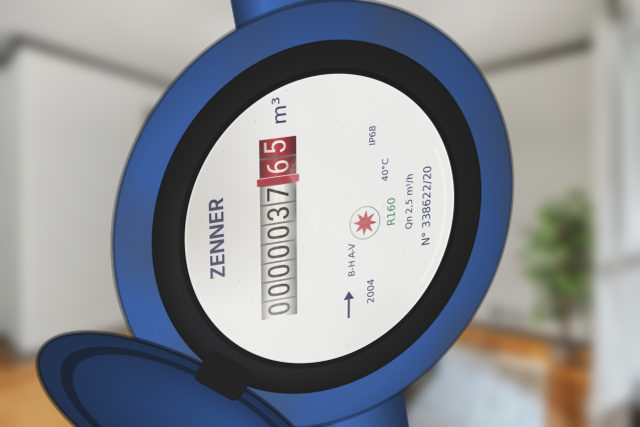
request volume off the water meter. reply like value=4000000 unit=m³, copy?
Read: value=37.65 unit=m³
